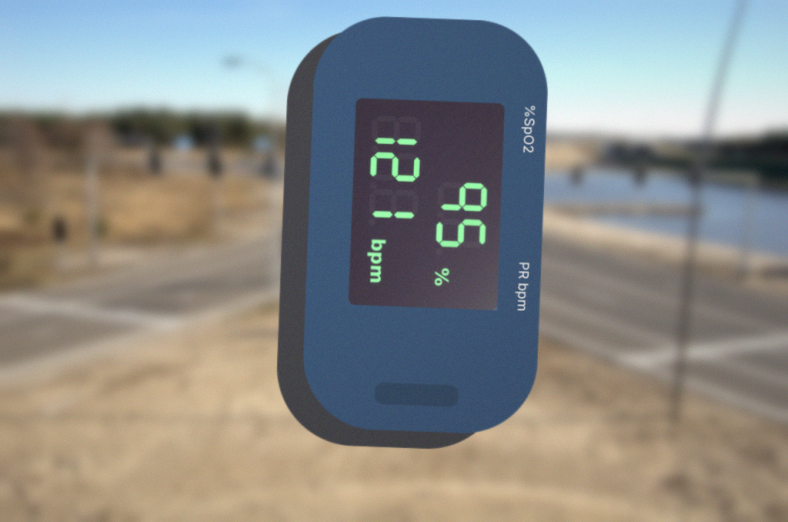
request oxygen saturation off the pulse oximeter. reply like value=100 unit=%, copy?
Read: value=95 unit=%
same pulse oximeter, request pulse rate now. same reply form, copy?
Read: value=121 unit=bpm
